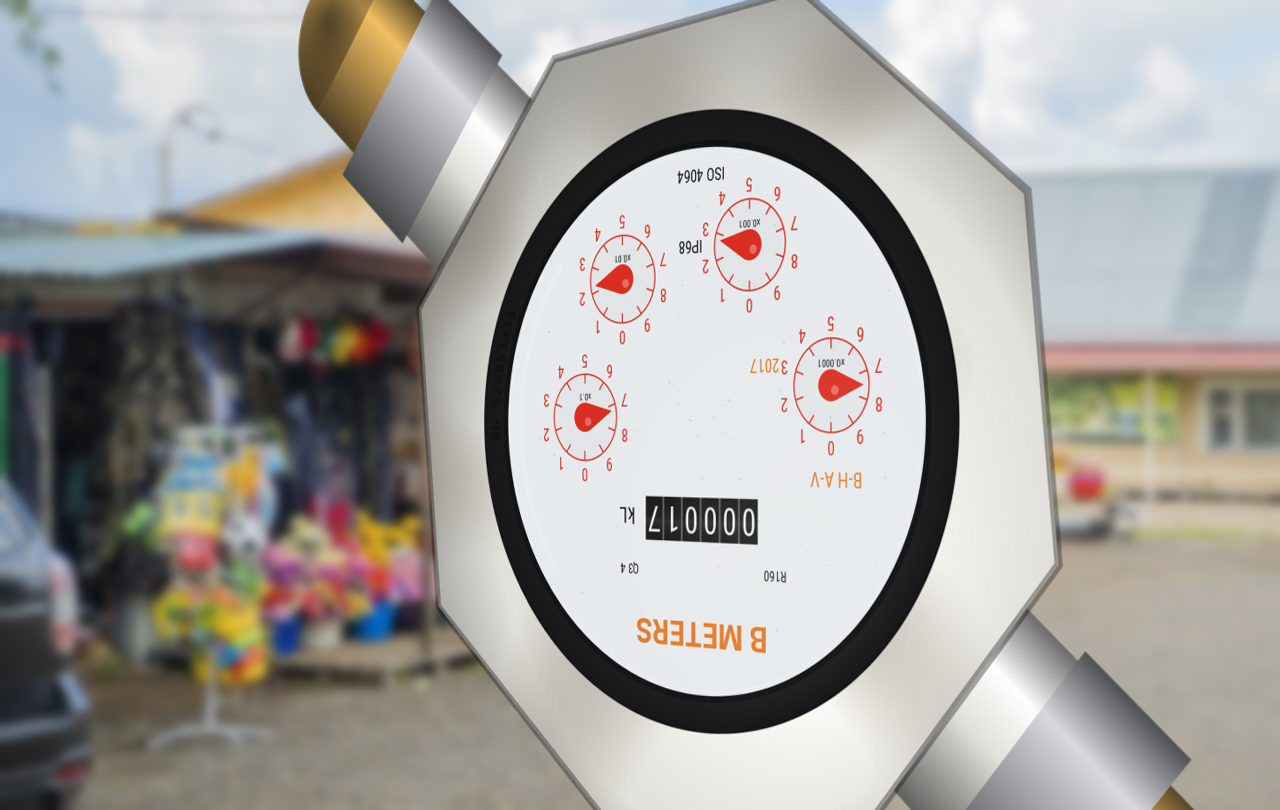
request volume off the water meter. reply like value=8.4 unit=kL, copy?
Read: value=17.7227 unit=kL
